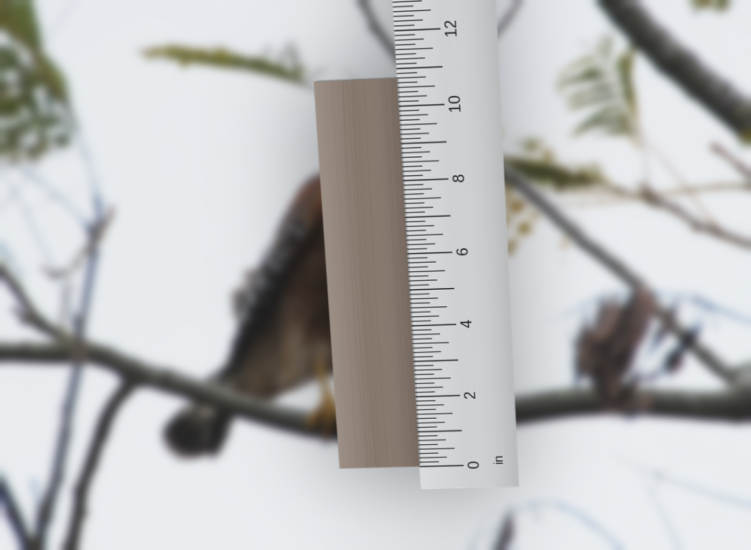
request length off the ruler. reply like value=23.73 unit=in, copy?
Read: value=10.75 unit=in
